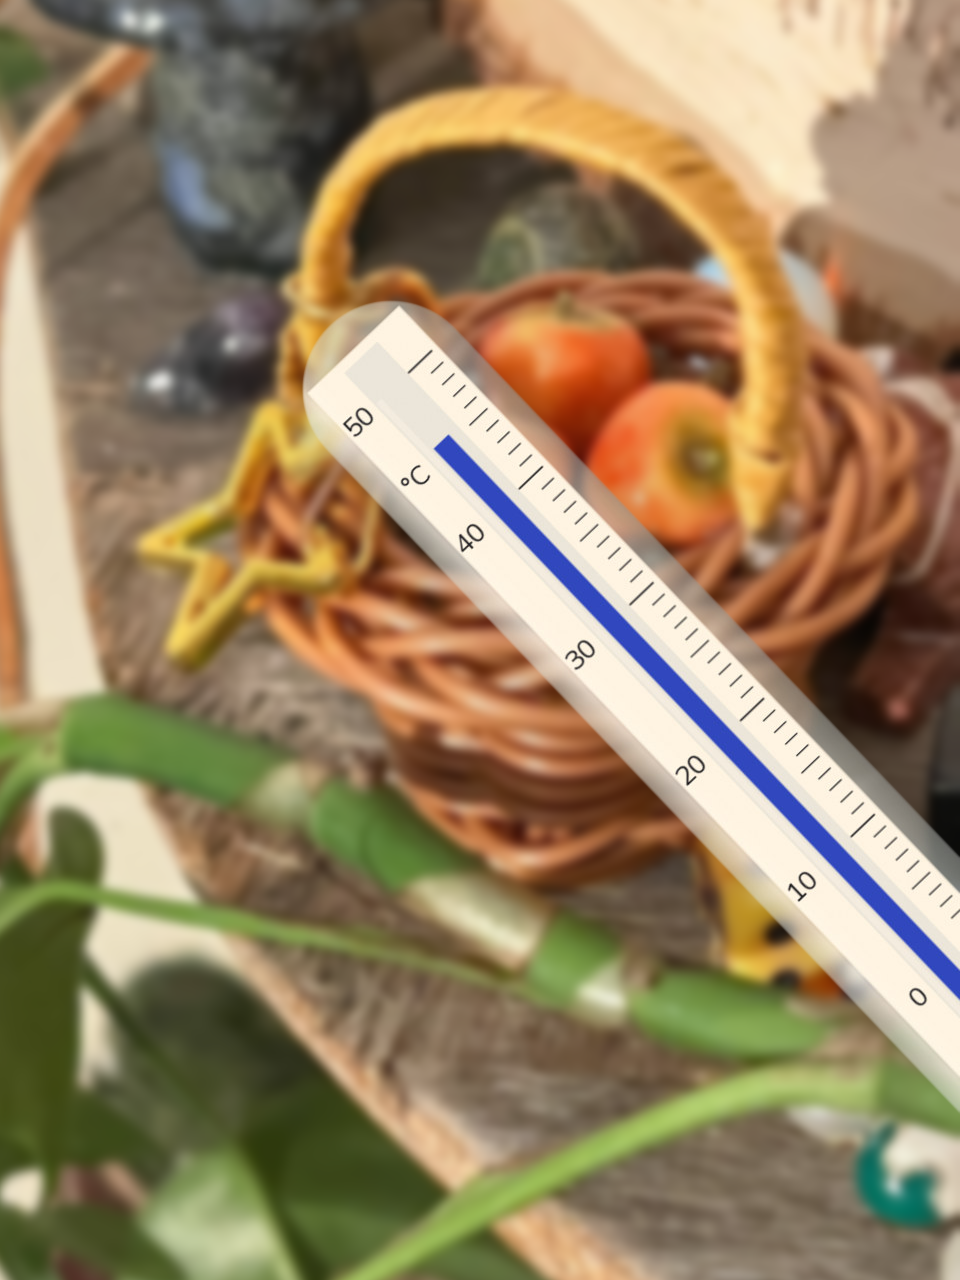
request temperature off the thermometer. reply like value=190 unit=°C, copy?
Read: value=45.5 unit=°C
